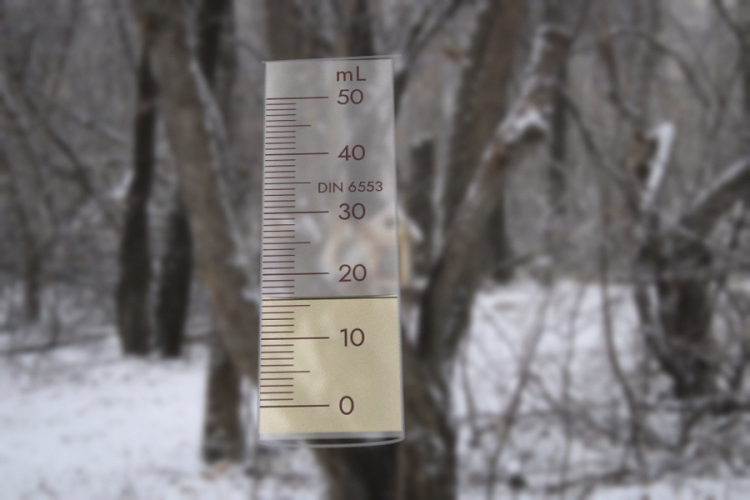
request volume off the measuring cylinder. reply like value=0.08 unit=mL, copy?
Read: value=16 unit=mL
